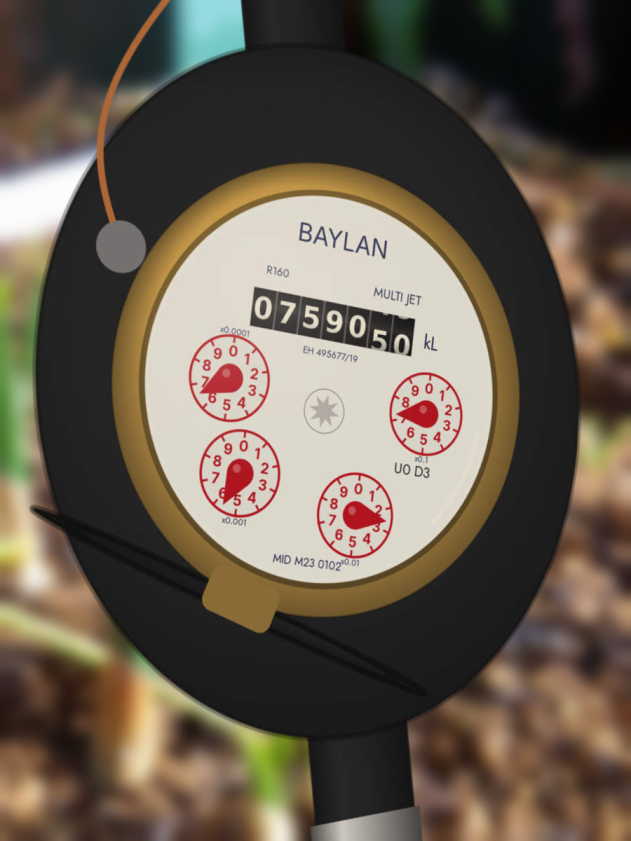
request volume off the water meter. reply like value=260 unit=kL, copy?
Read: value=759049.7256 unit=kL
